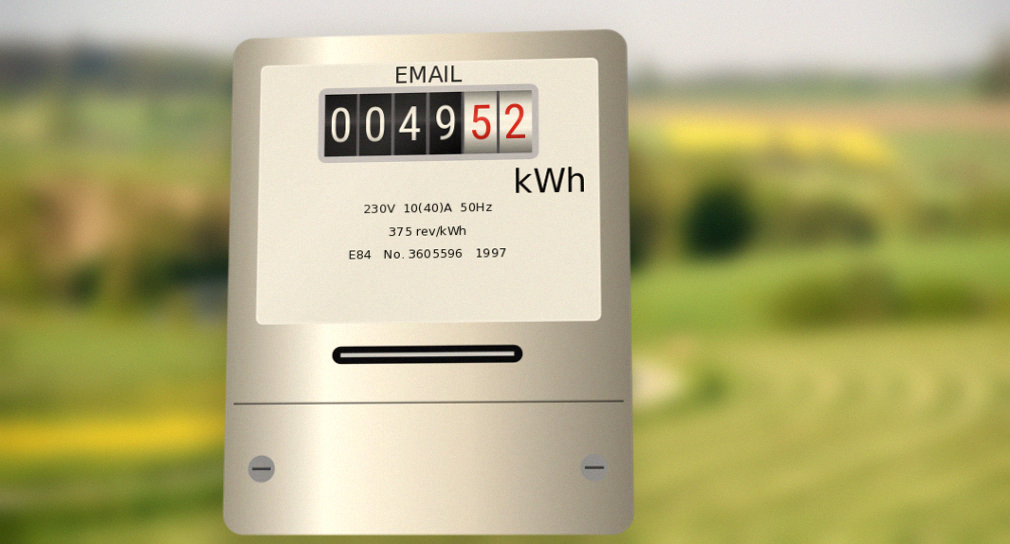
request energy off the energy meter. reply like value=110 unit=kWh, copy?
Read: value=49.52 unit=kWh
